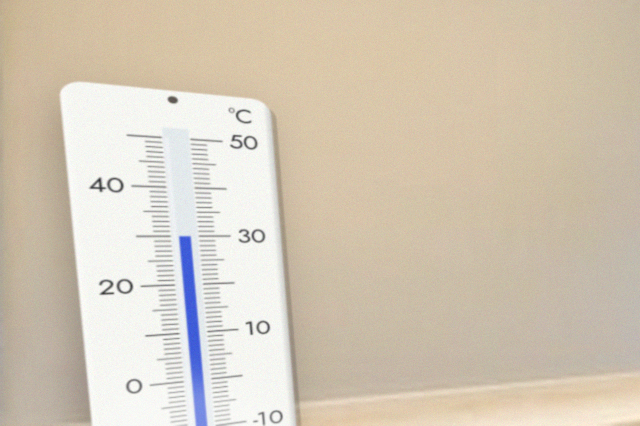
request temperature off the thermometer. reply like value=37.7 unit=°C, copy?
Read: value=30 unit=°C
